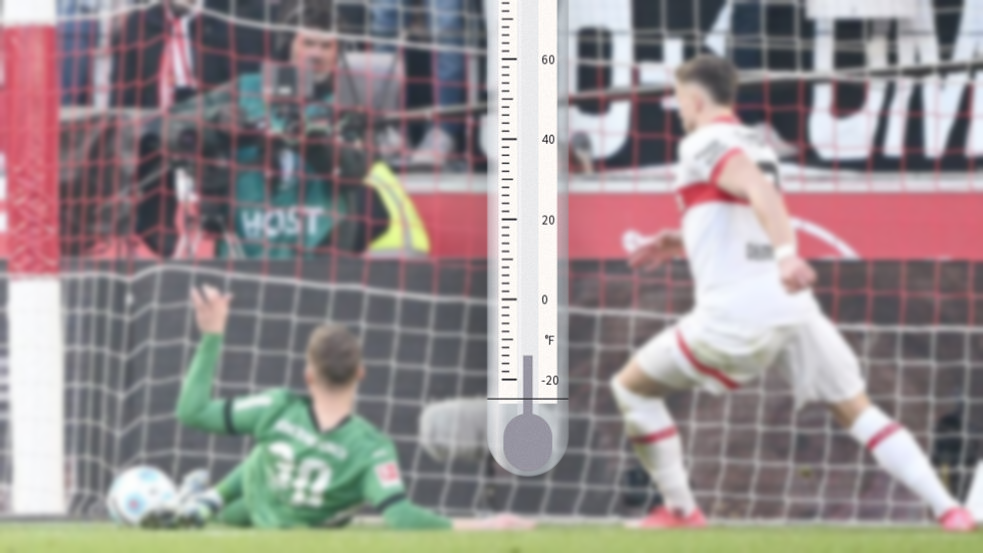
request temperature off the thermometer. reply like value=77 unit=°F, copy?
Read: value=-14 unit=°F
